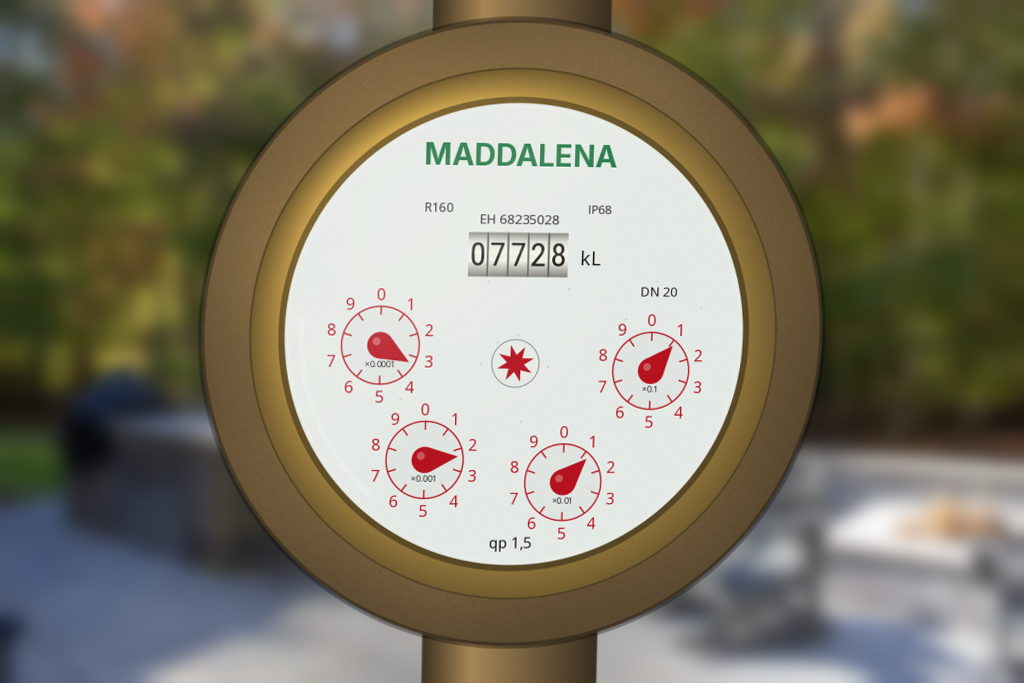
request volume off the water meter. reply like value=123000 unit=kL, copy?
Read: value=7728.1123 unit=kL
